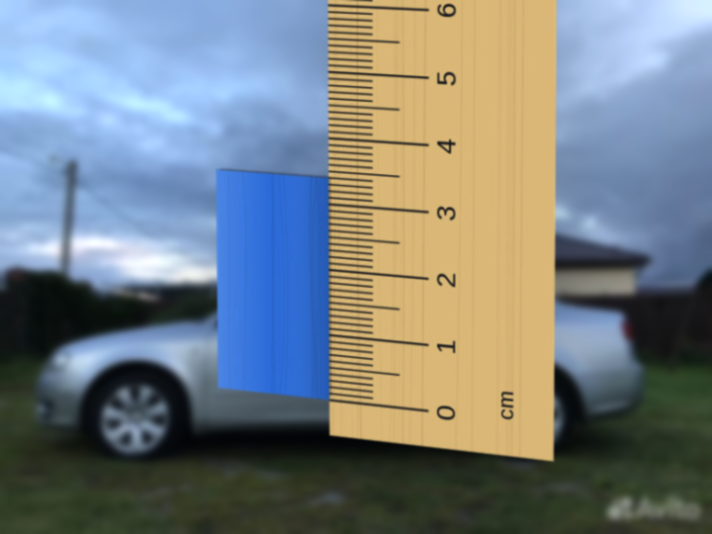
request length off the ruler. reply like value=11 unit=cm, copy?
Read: value=3.4 unit=cm
